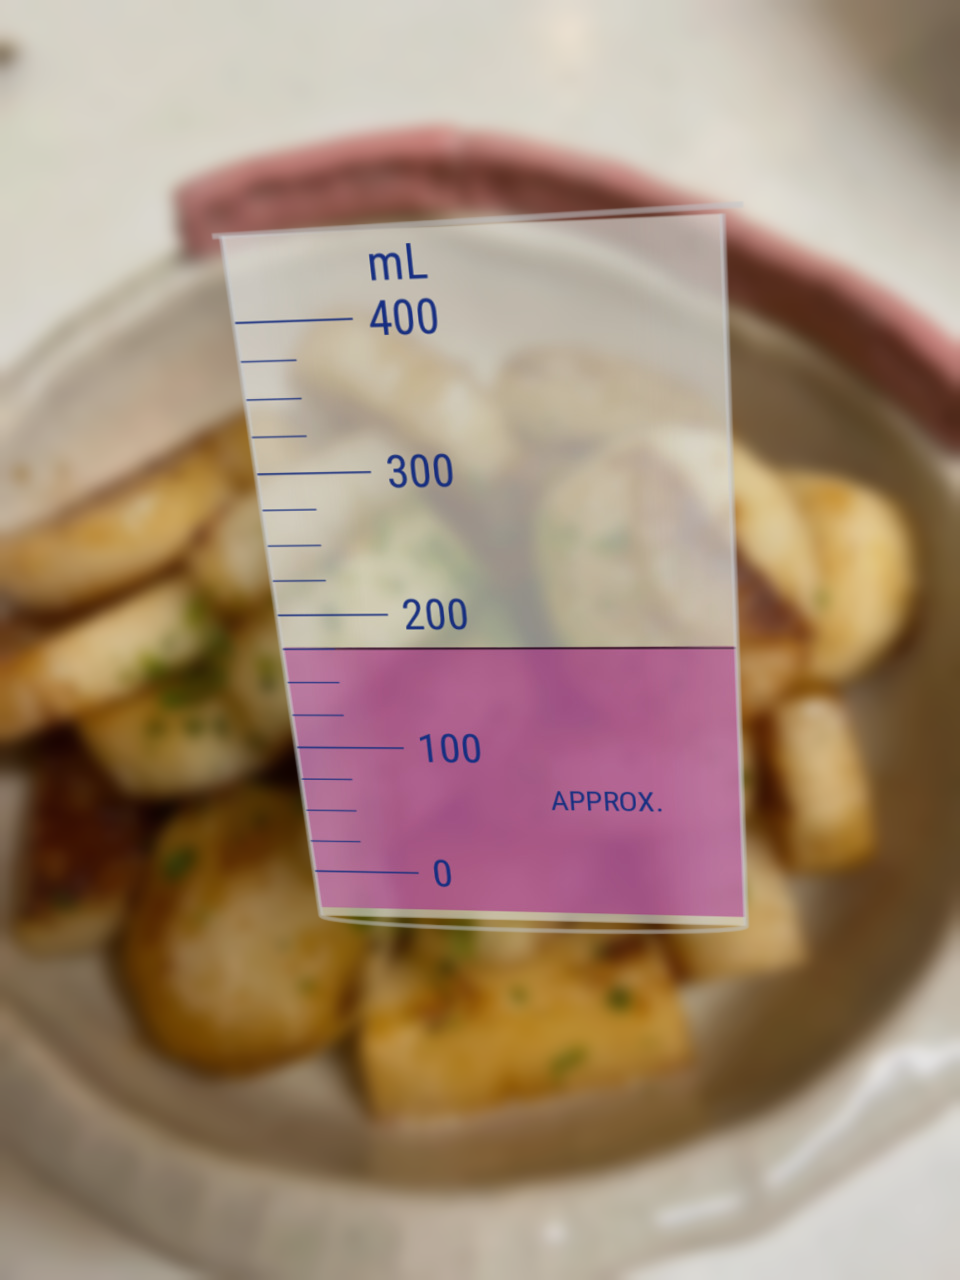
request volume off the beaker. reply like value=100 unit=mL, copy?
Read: value=175 unit=mL
